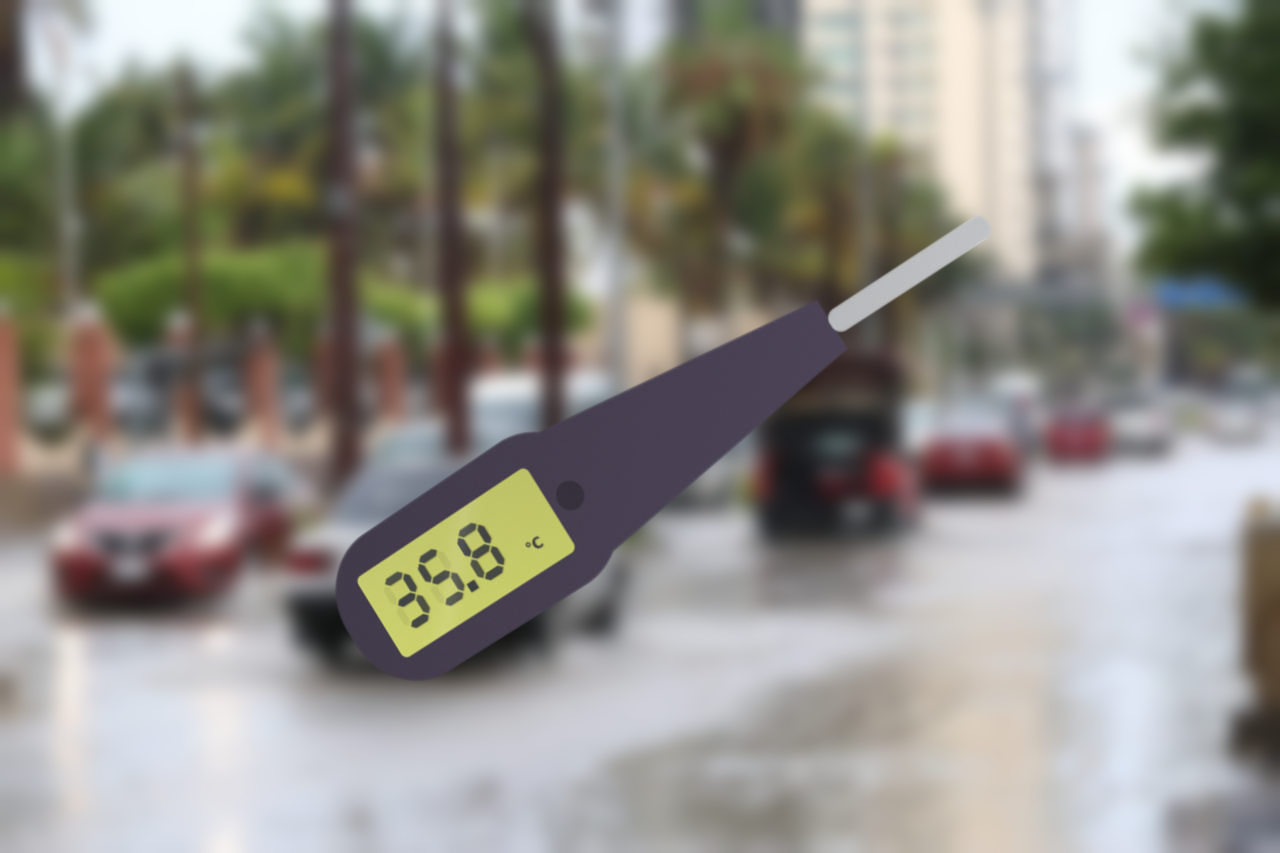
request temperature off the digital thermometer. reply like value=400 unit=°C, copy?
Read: value=35.8 unit=°C
